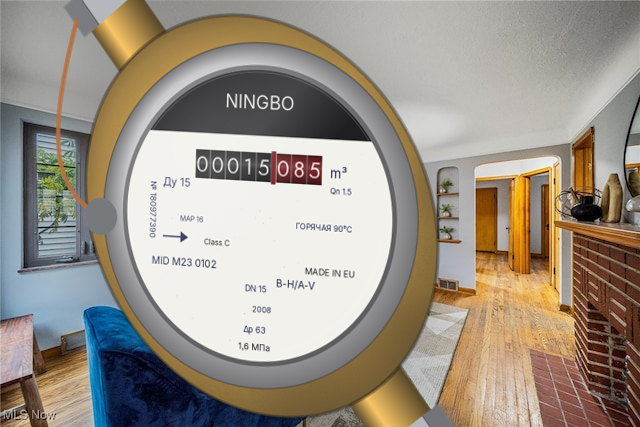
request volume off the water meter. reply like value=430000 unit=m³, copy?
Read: value=15.085 unit=m³
